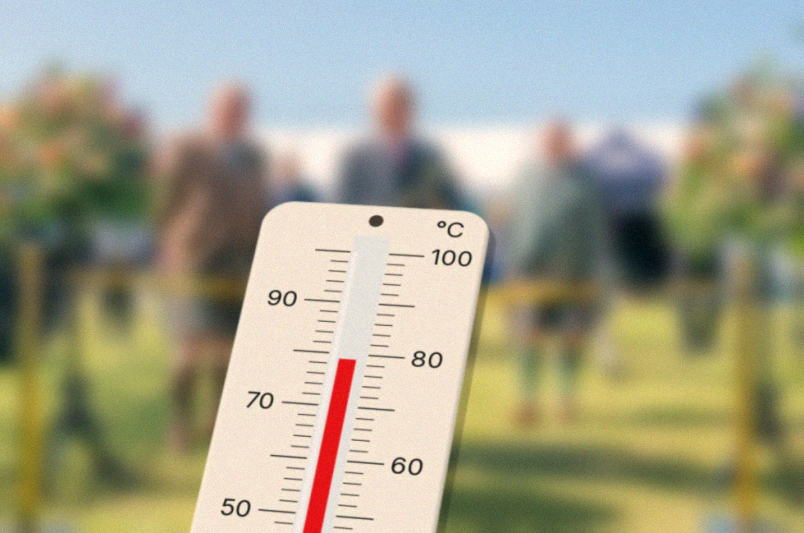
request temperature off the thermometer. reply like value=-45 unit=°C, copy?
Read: value=79 unit=°C
